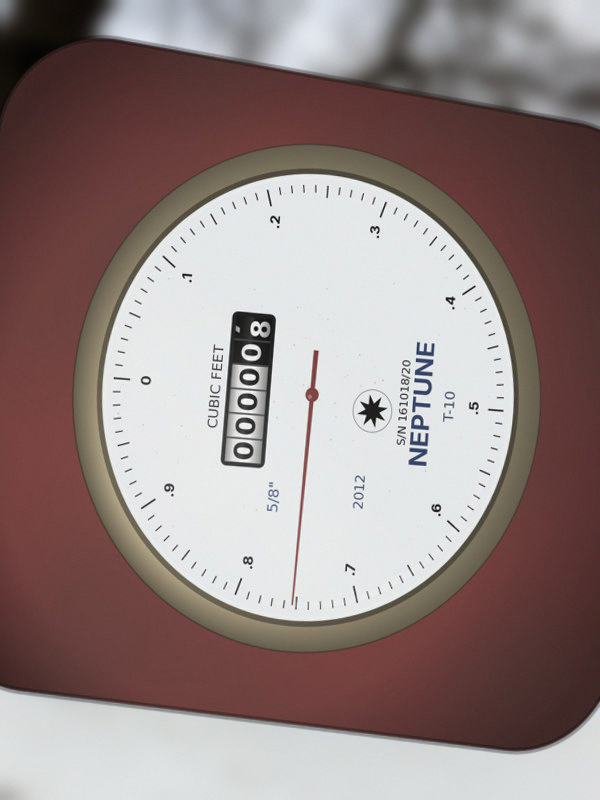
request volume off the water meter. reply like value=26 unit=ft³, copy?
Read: value=7.75 unit=ft³
